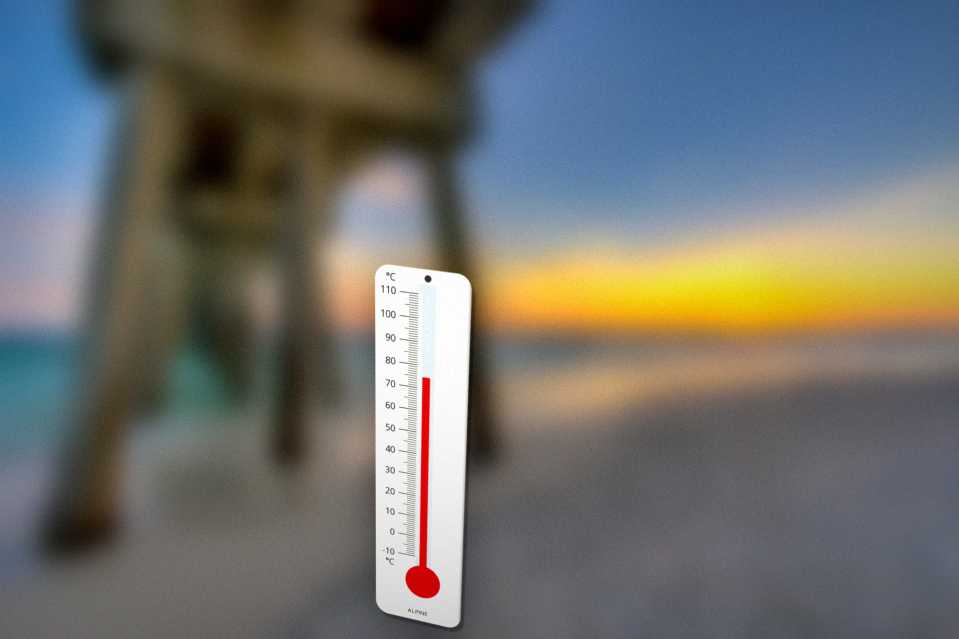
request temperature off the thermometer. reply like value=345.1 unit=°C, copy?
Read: value=75 unit=°C
